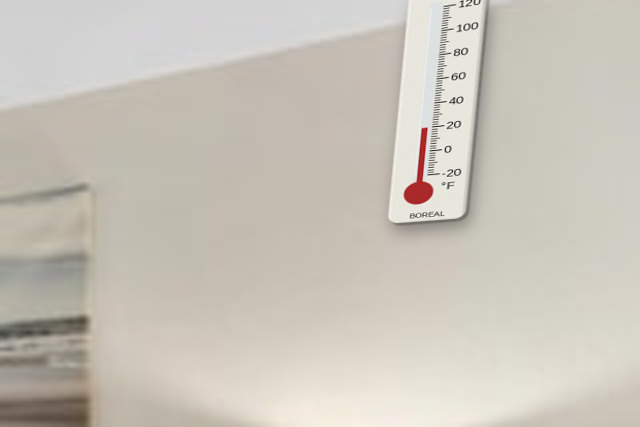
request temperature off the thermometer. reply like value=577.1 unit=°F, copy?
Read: value=20 unit=°F
